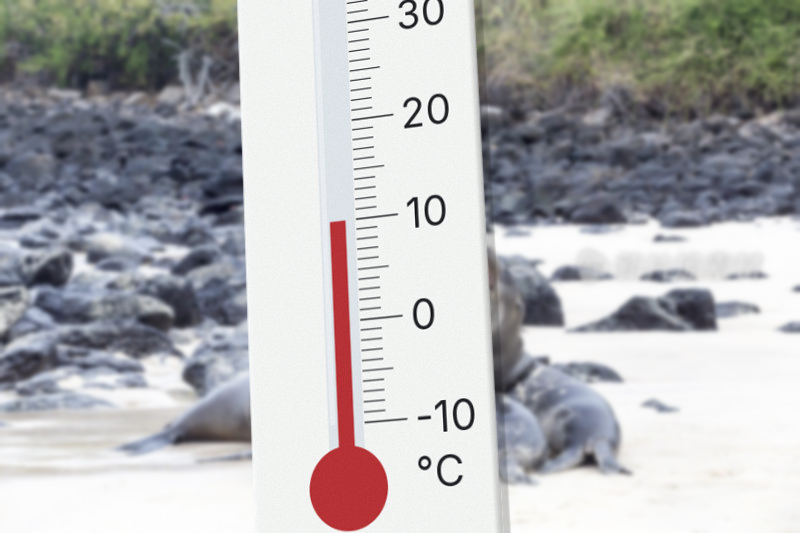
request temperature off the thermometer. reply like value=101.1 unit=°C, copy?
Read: value=10 unit=°C
